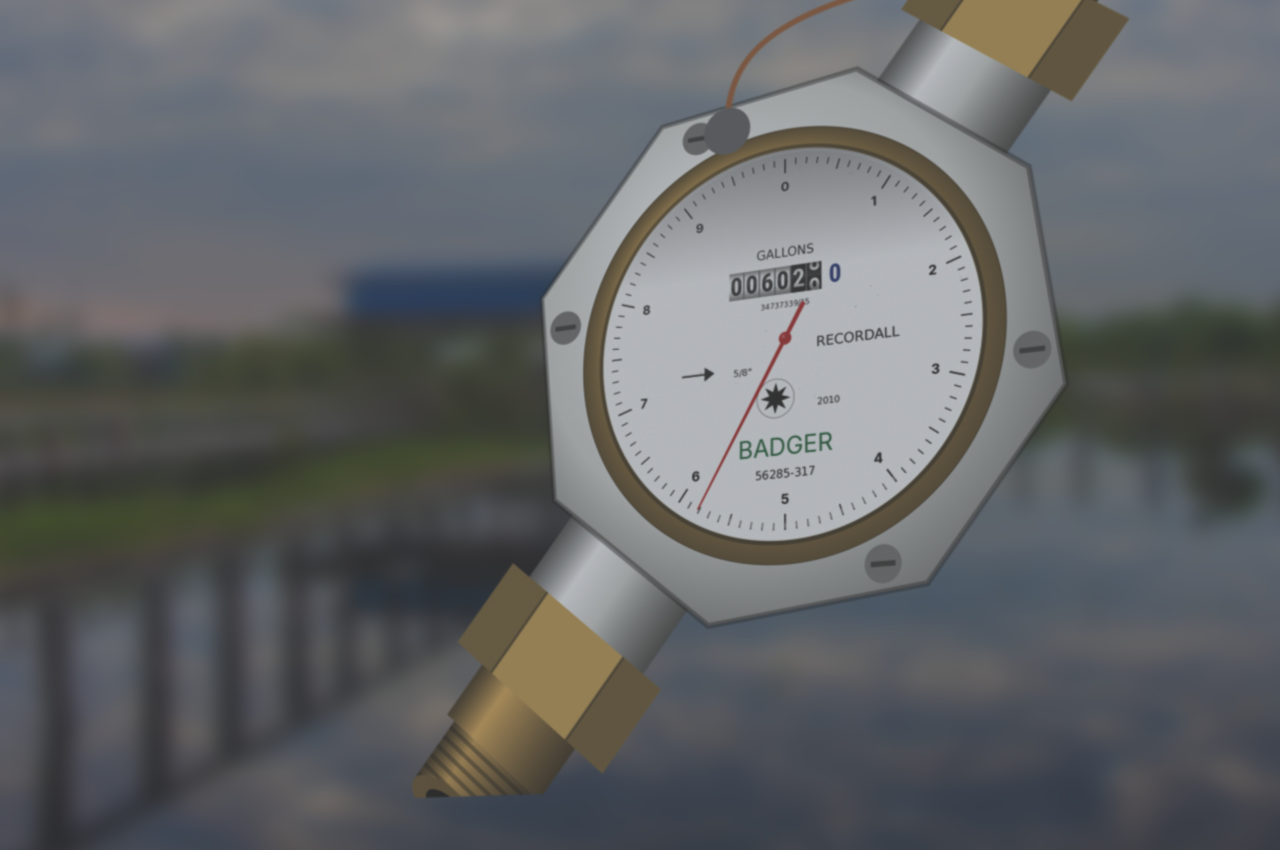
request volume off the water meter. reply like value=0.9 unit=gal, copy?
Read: value=60285.8 unit=gal
